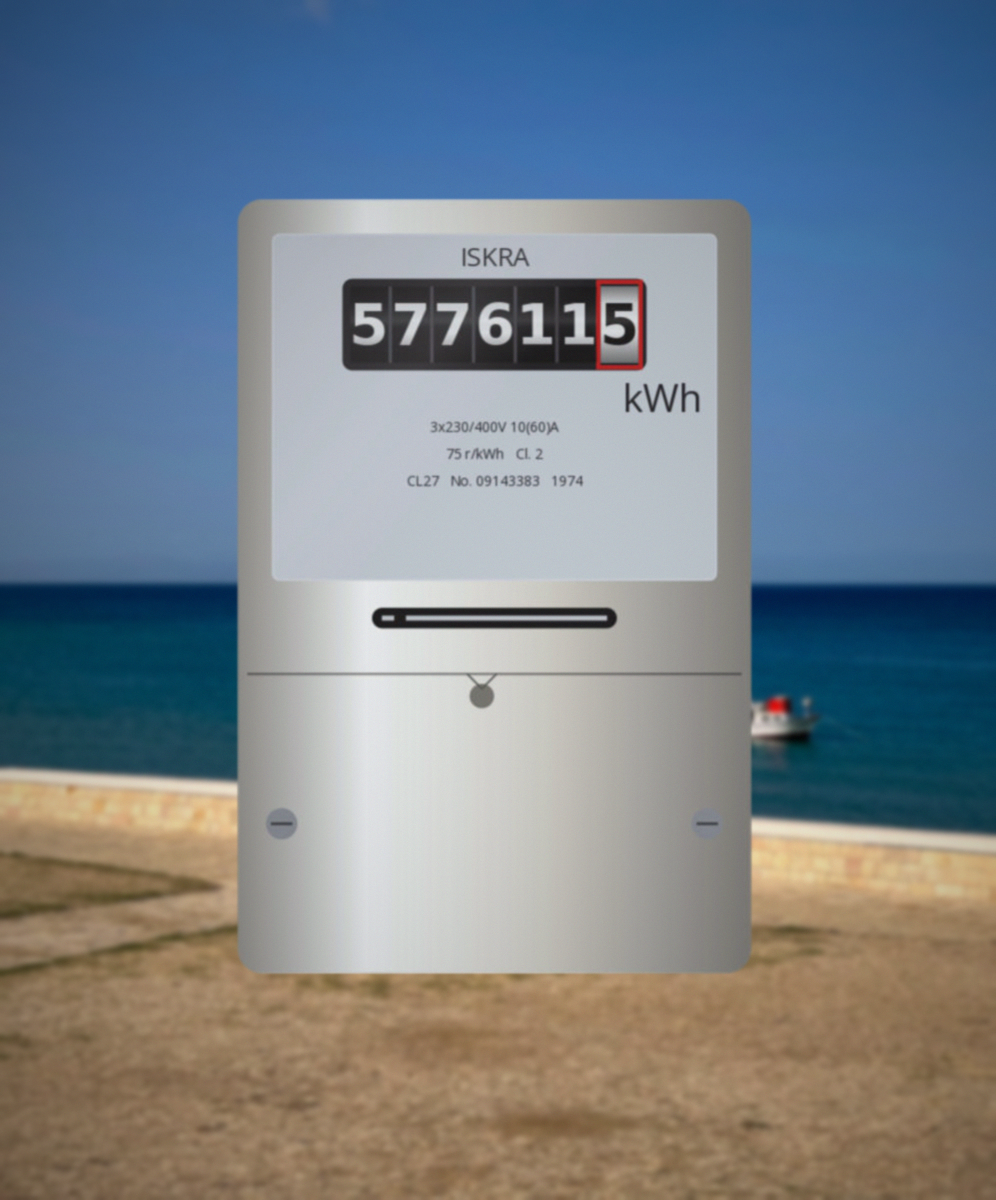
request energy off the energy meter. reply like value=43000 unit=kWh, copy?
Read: value=577611.5 unit=kWh
